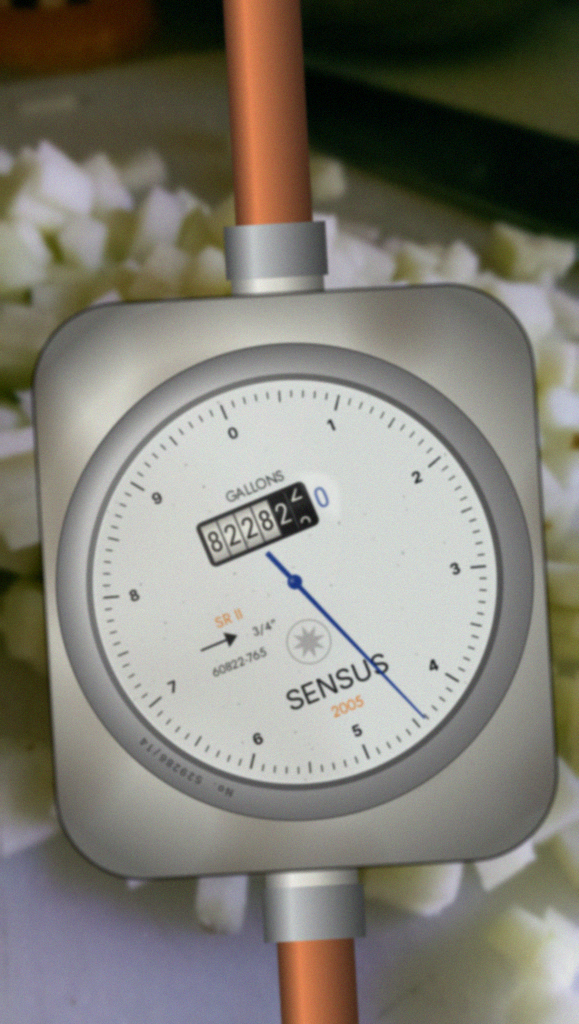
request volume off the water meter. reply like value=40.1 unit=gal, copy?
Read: value=8228224.4 unit=gal
